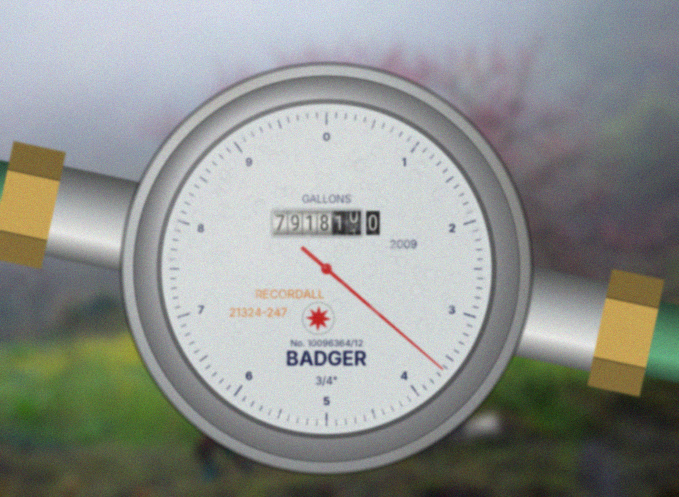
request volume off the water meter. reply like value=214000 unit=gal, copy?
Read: value=7918103.6 unit=gal
